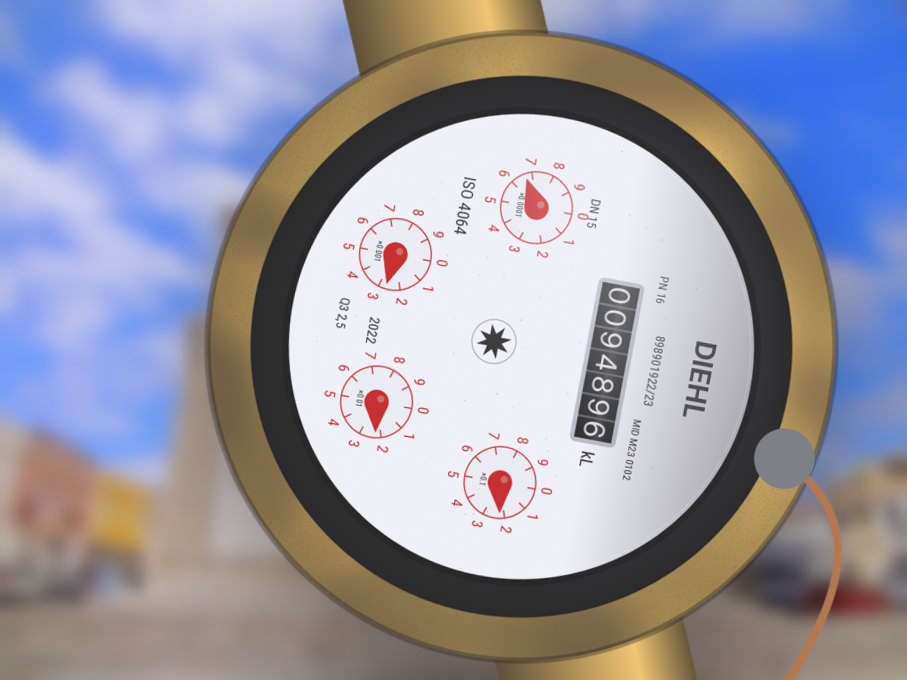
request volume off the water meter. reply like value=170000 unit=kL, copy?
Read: value=94896.2226 unit=kL
